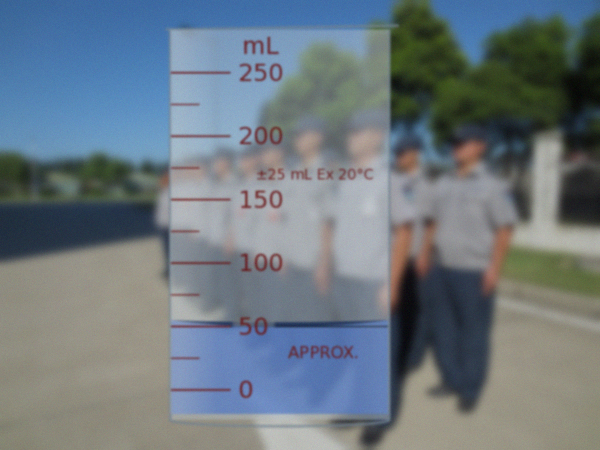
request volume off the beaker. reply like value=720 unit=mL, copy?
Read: value=50 unit=mL
